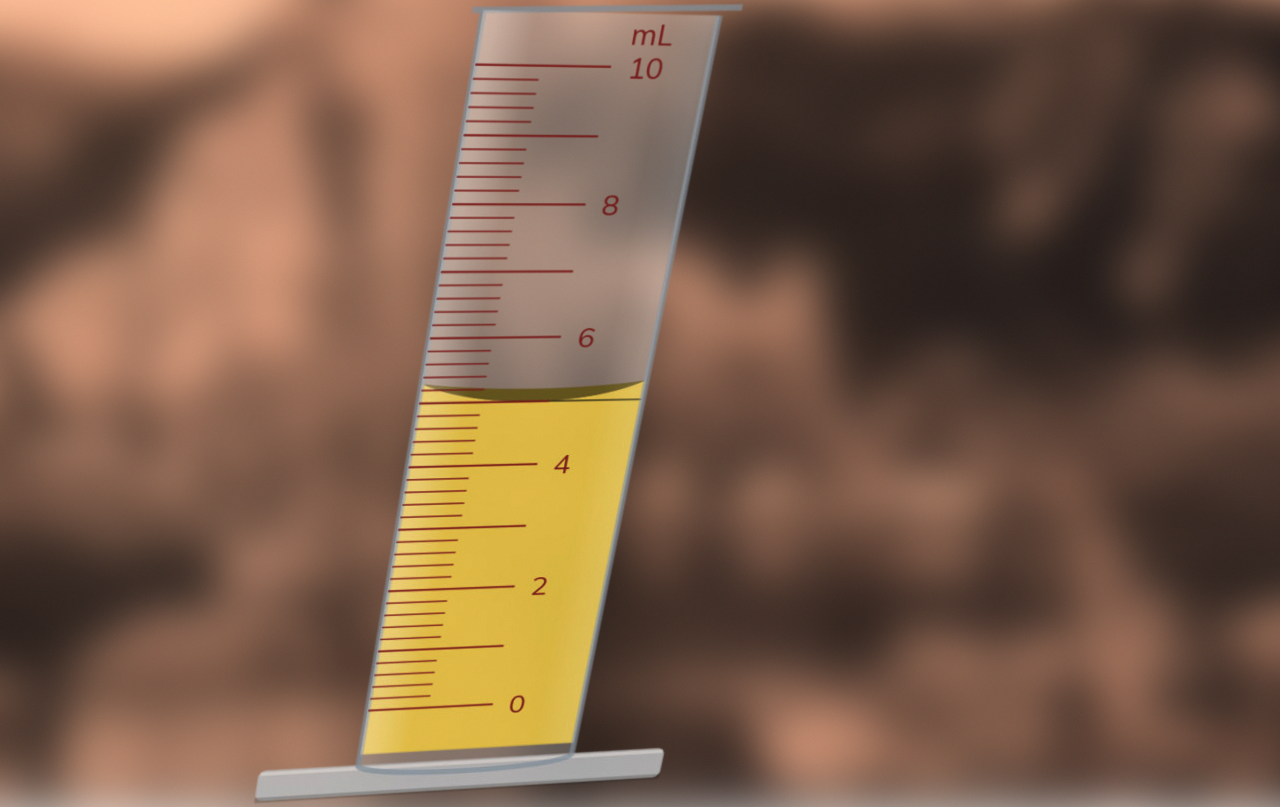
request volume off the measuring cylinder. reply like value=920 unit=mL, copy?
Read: value=5 unit=mL
